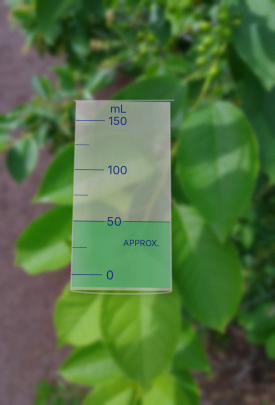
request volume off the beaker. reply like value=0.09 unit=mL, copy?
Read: value=50 unit=mL
